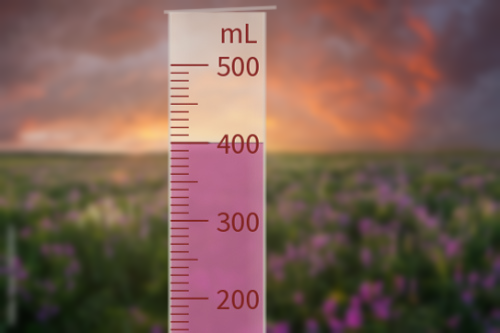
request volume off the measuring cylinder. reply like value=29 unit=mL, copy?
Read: value=400 unit=mL
